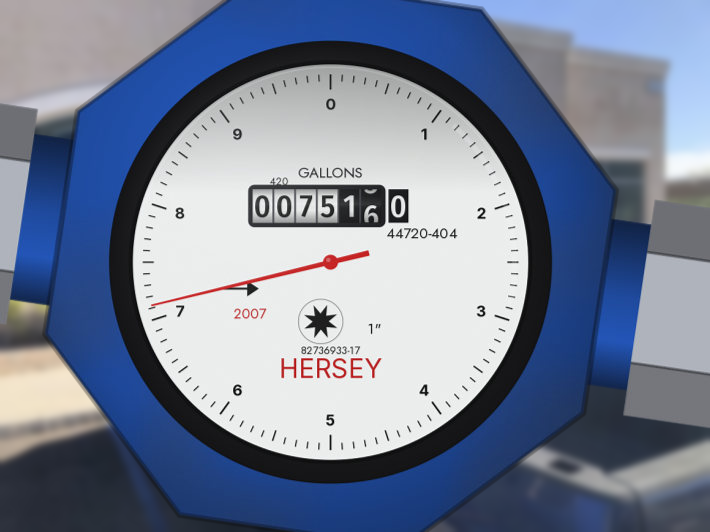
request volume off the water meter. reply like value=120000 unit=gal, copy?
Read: value=75157.1 unit=gal
